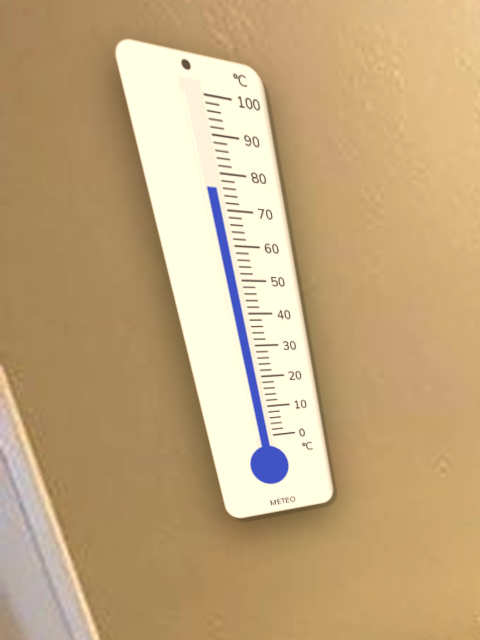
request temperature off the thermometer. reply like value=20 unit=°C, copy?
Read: value=76 unit=°C
